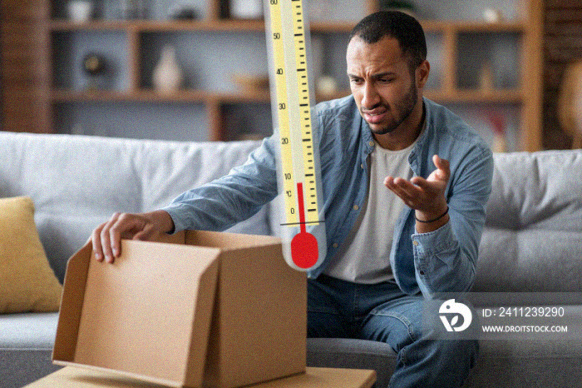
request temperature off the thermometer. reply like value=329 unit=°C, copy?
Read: value=8 unit=°C
